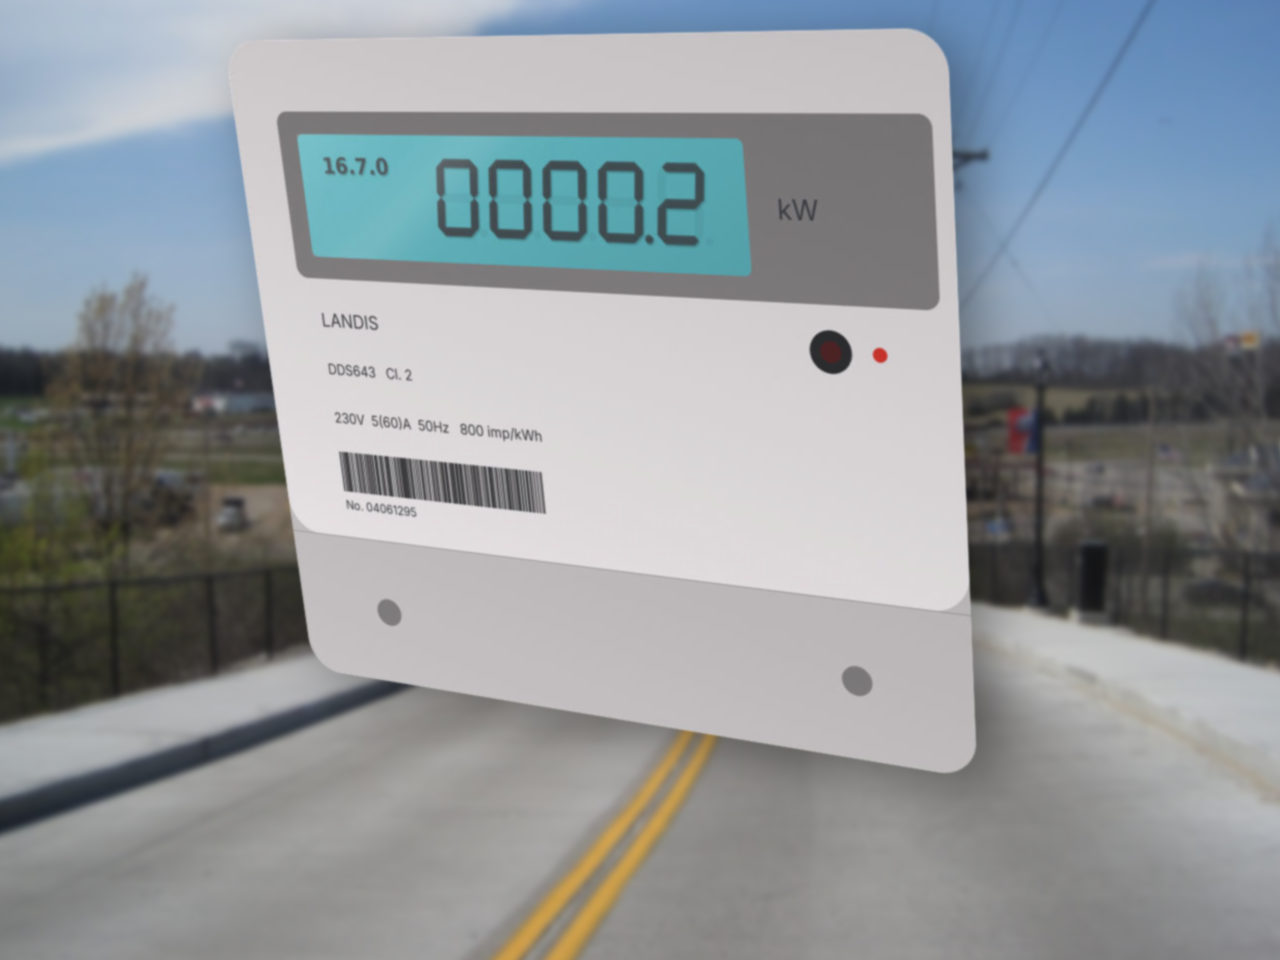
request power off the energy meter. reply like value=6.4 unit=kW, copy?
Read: value=0.2 unit=kW
